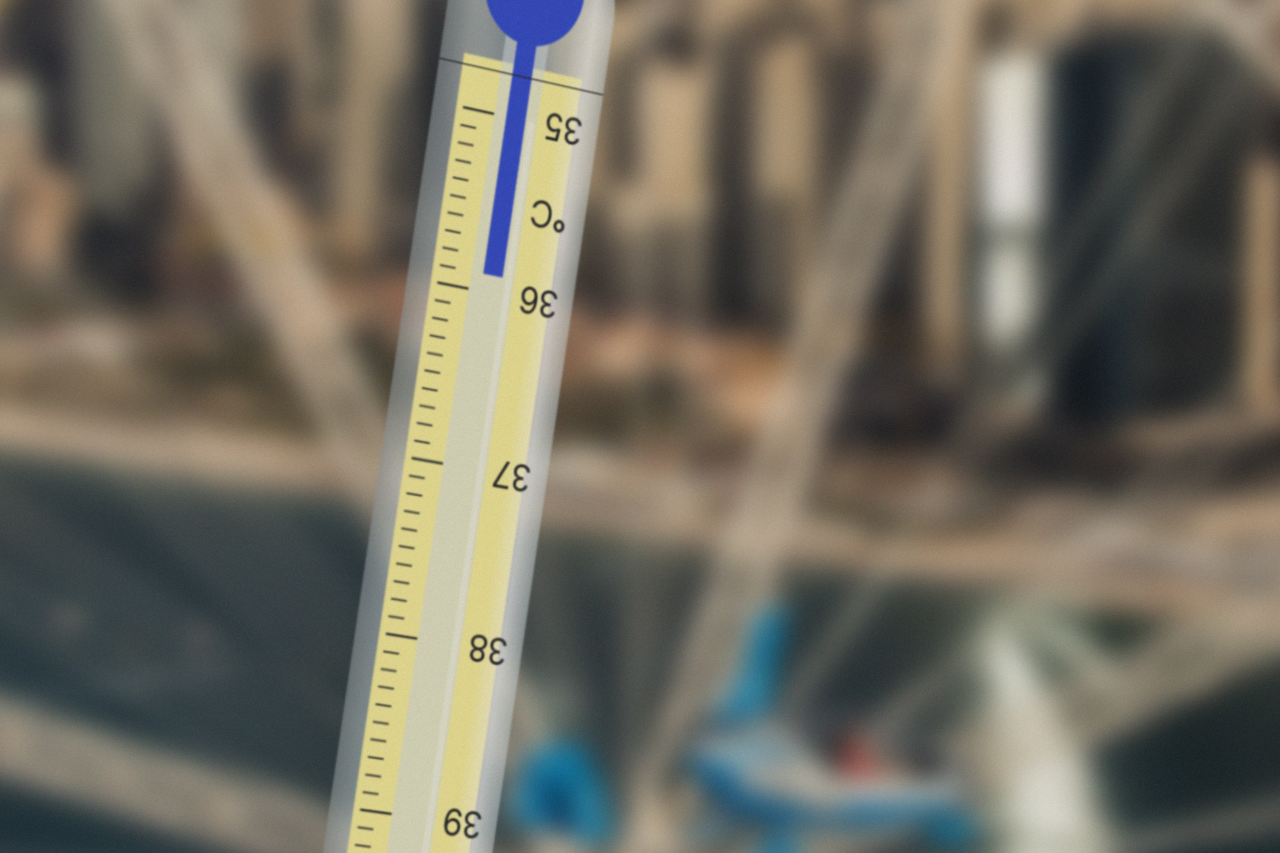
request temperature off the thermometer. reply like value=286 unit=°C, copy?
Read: value=35.9 unit=°C
